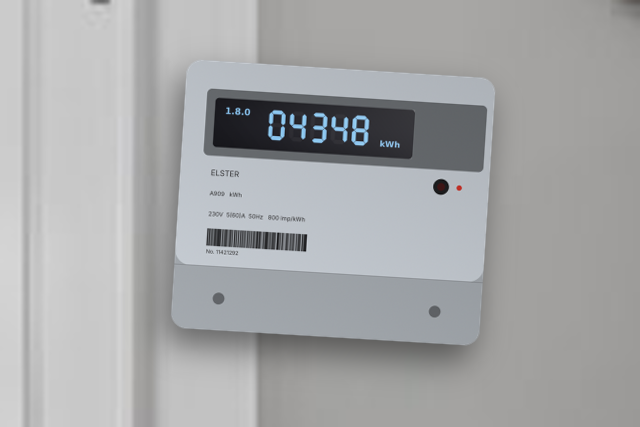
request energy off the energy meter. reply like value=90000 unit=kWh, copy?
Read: value=4348 unit=kWh
